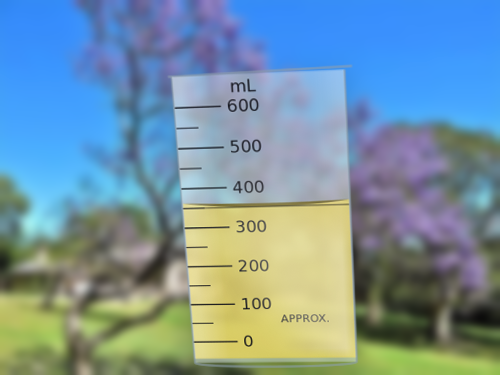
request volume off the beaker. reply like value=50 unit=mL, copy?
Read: value=350 unit=mL
